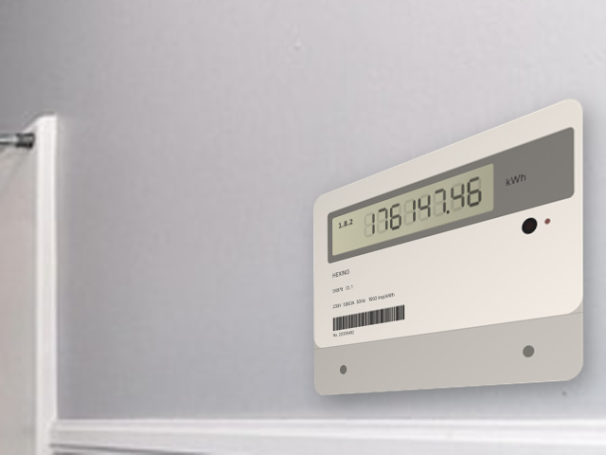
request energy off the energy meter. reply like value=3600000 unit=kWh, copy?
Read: value=176147.46 unit=kWh
